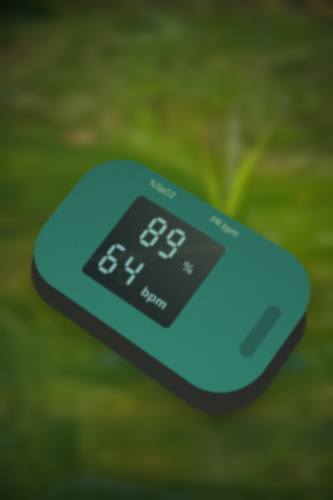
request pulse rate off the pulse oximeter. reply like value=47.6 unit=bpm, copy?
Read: value=64 unit=bpm
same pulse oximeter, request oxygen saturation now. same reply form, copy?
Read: value=89 unit=%
